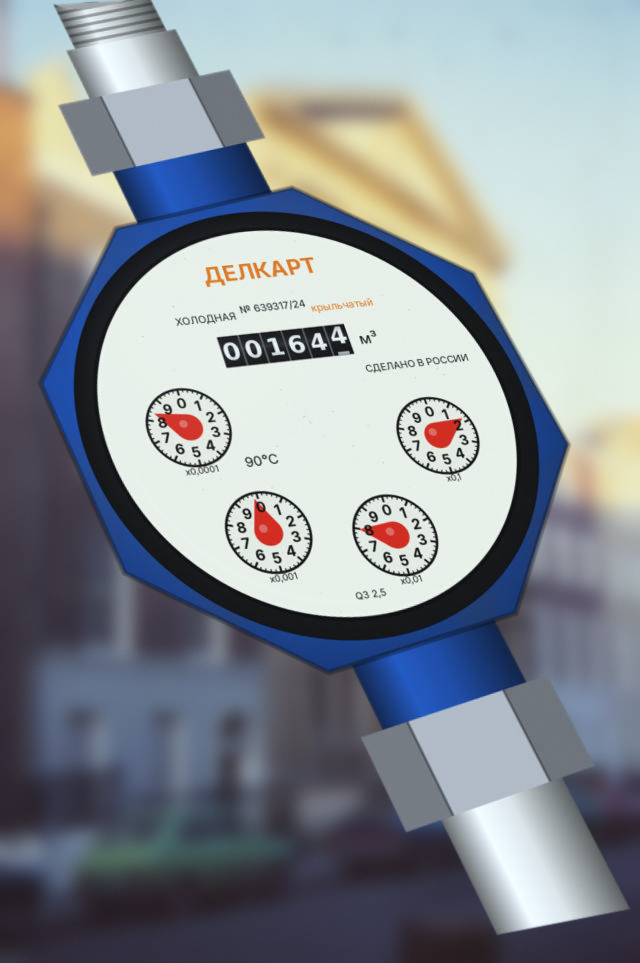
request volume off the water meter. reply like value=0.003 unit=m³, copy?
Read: value=1644.1798 unit=m³
